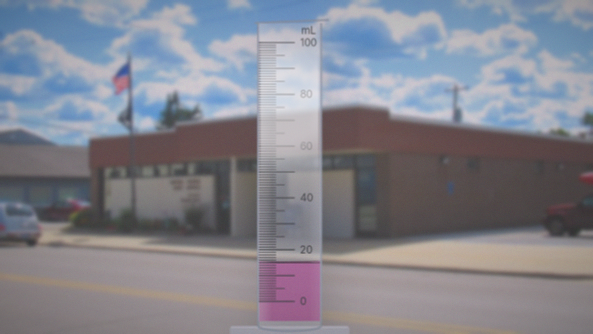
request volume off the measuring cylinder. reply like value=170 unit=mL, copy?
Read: value=15 unit=mL
